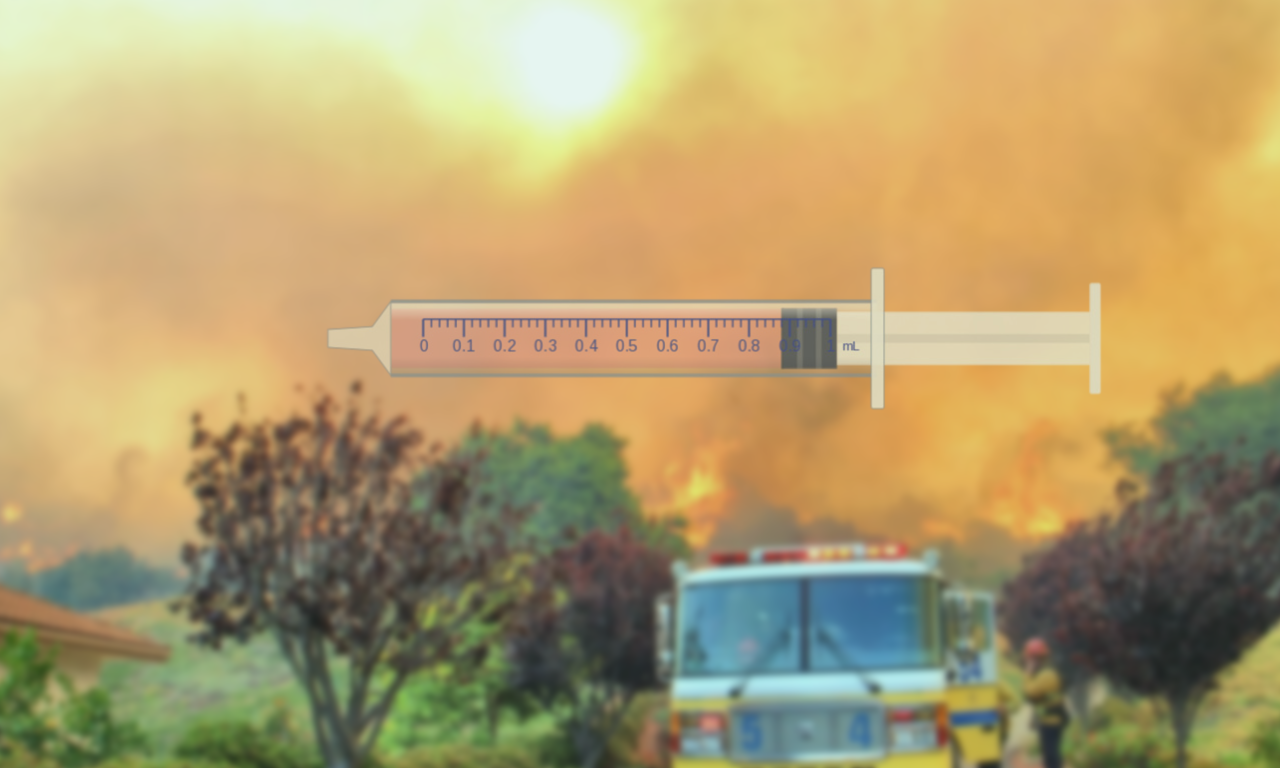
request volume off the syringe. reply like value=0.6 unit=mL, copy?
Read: value=0.88 unit=mL
